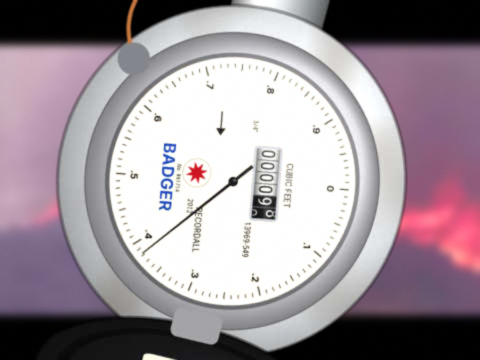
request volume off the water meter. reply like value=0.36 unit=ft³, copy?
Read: value=98.38 unit=ft³
